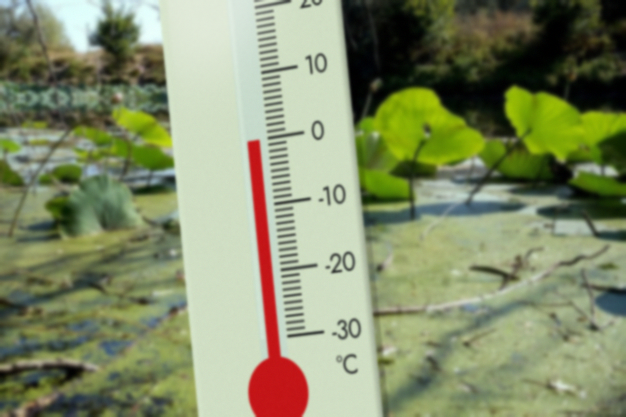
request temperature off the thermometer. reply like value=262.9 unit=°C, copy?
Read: value=0 unit=°C
